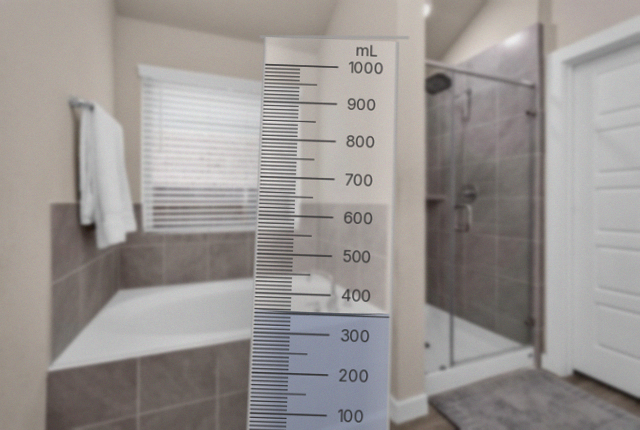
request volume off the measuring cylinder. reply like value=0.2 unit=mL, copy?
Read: value=350 unit=mL
